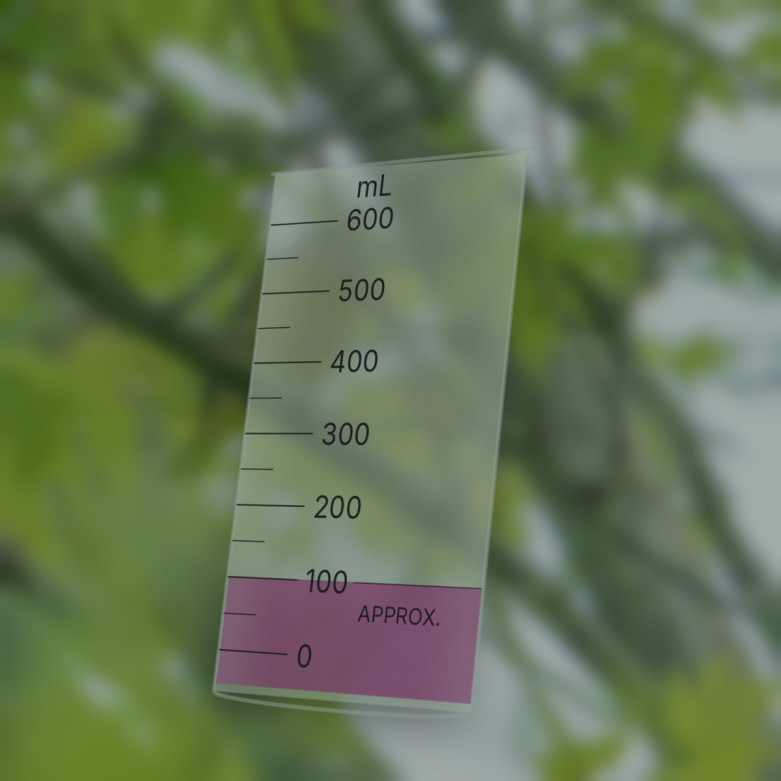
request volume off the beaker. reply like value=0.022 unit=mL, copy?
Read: value=100 unit=mL
